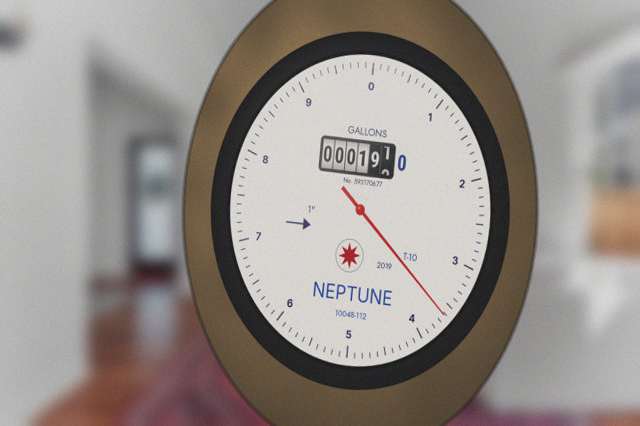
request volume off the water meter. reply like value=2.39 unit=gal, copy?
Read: value=1913.6 unit=gal
